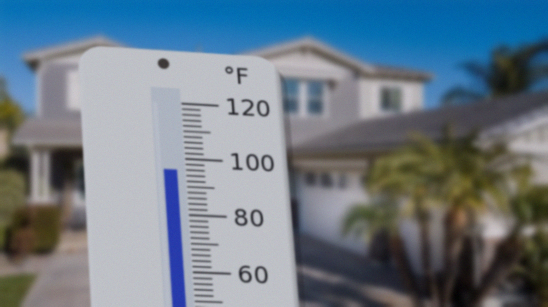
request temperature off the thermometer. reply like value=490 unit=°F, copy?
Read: value=96 unit=°F
